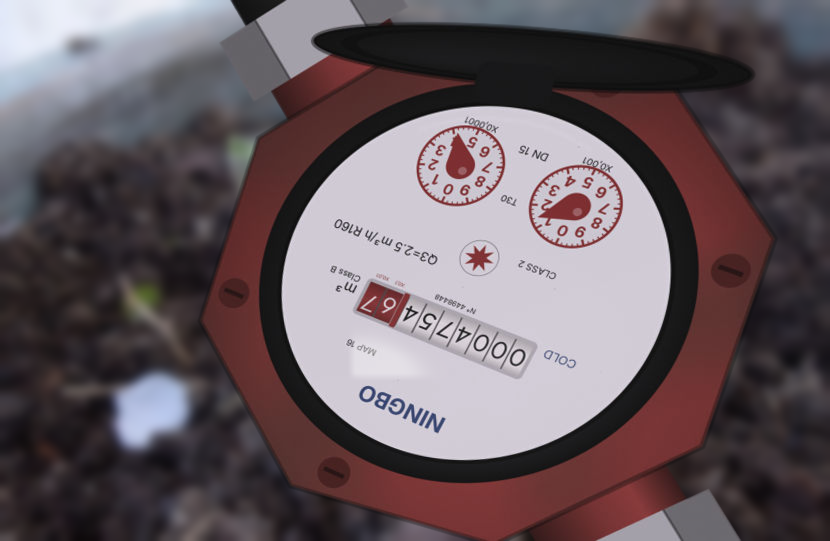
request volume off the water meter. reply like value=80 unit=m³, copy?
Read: value=4754.6714 unit=m³
